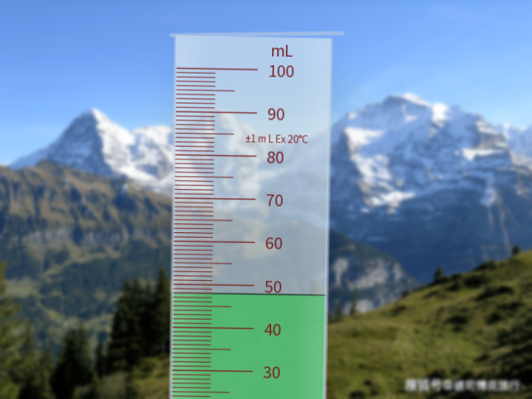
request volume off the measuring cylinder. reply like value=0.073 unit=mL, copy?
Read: value=48 unit=mL
